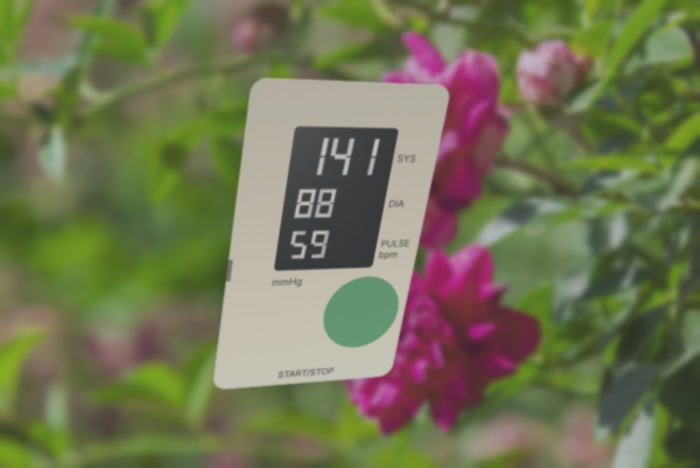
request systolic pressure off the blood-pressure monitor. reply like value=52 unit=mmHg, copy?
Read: value=141 unit=mmHg
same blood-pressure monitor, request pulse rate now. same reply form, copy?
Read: value=59 unit=bpm
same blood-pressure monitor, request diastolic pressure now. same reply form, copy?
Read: value=88 unit=mmHg
